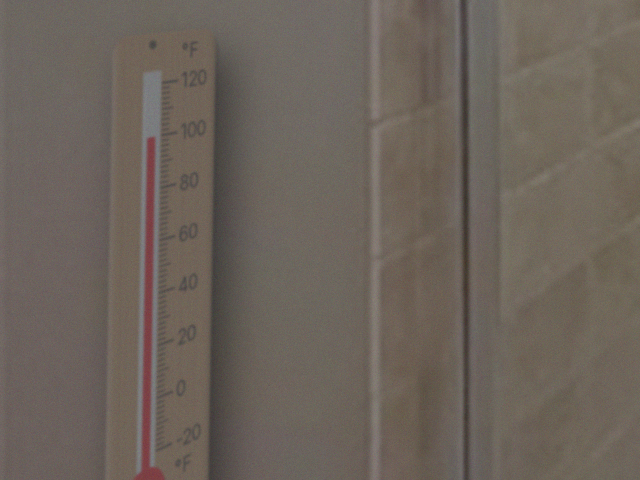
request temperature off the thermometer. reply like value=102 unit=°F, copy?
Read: value=100 unit=°F
